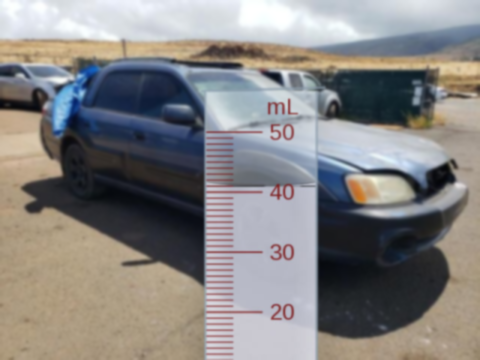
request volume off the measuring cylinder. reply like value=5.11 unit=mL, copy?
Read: value=41 unit=mL
